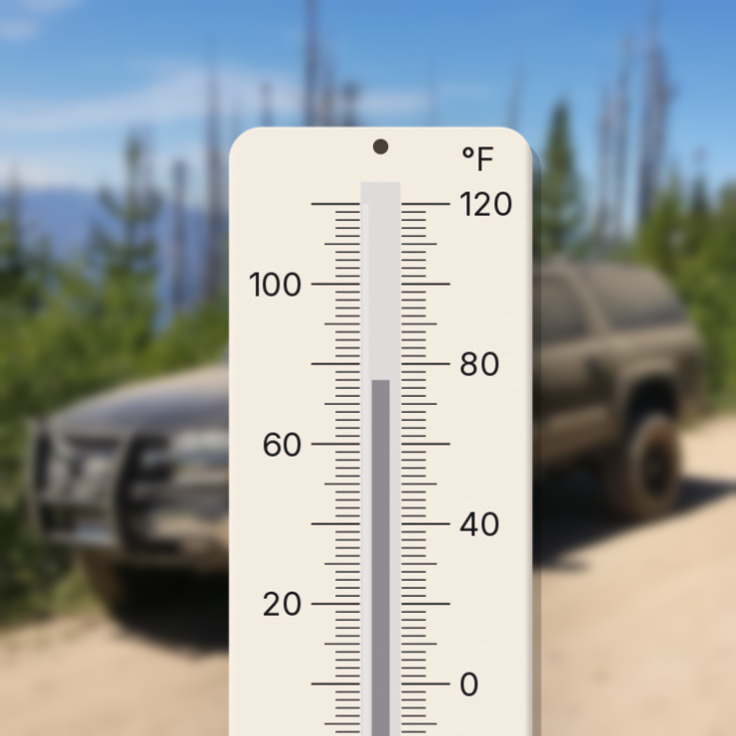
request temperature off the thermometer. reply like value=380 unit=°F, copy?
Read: value=76 unit=°F
